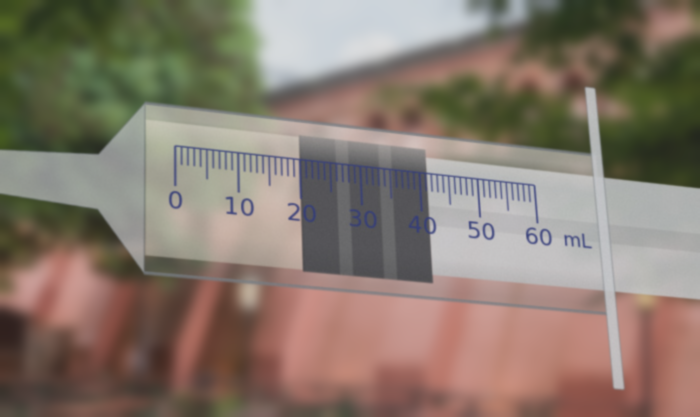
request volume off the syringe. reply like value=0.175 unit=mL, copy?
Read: value=20 unit=mL
